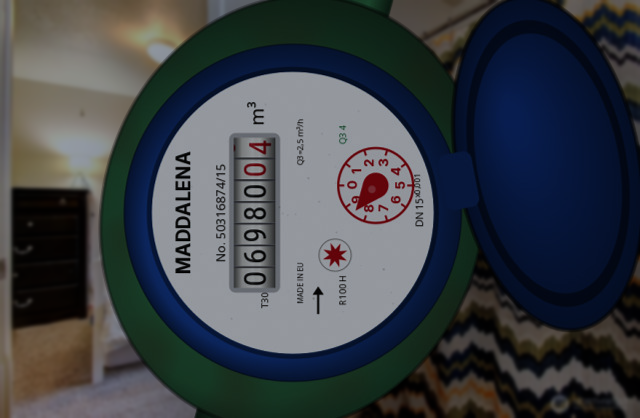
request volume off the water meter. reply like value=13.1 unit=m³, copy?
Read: value=6980.038 unit=m³
